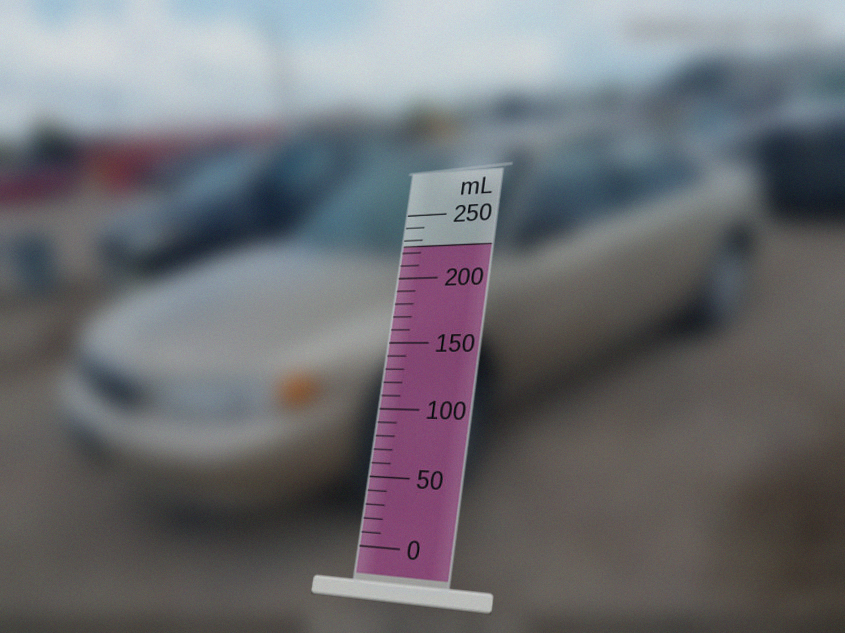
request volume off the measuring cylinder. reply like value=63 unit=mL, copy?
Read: value=225 unit=mL
